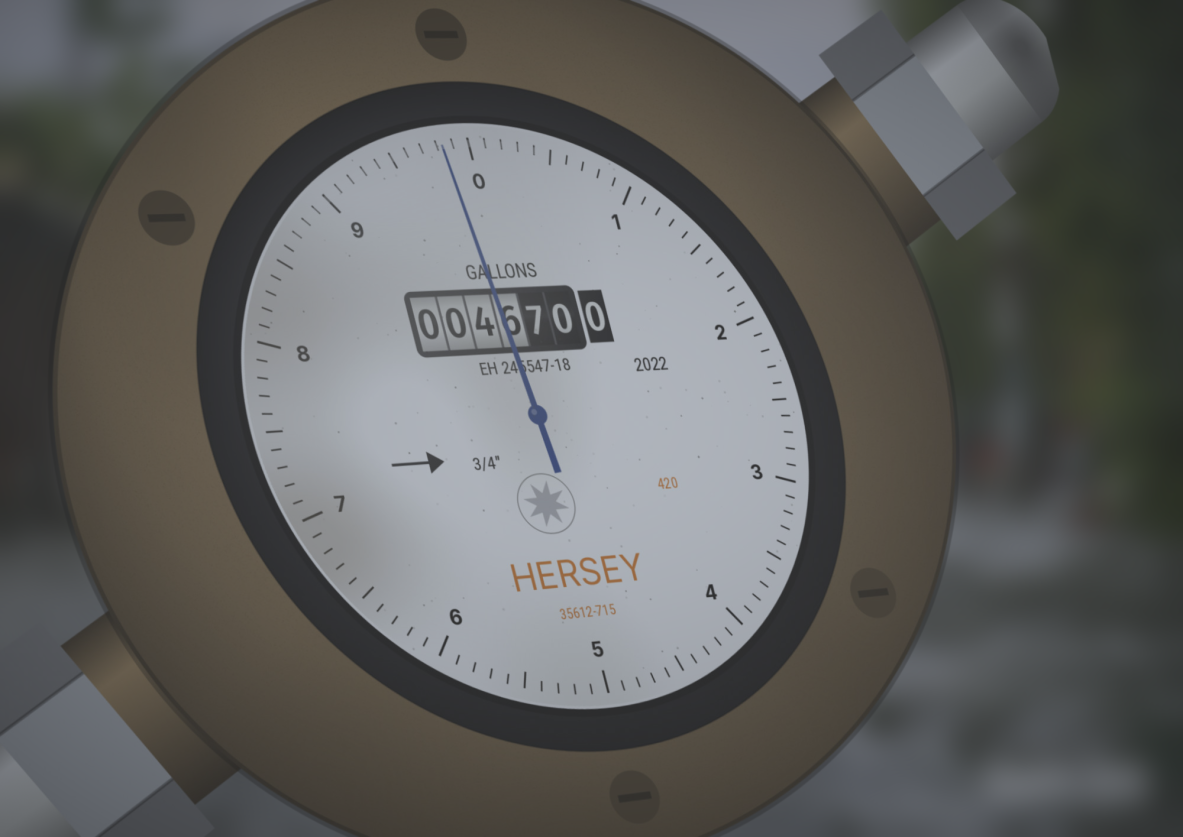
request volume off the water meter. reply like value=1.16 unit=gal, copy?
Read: value=46699.8 unit=gal
